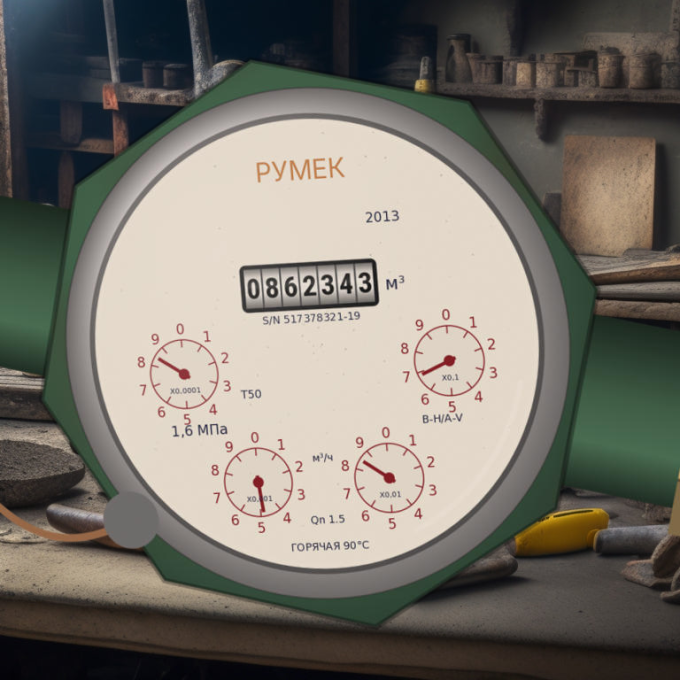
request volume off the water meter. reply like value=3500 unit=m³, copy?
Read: value=862343.6848 unit=m³
